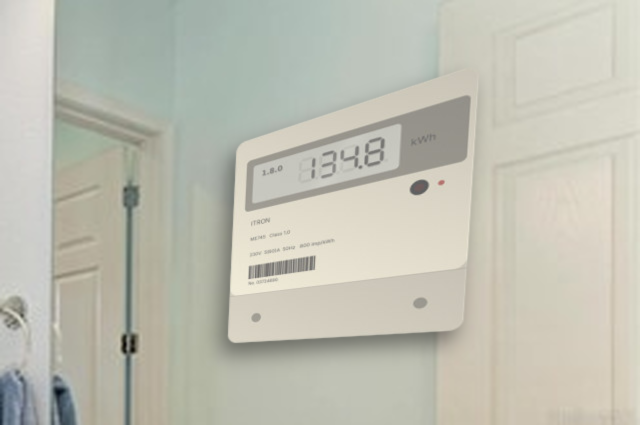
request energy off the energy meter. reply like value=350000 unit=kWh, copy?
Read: value=134.8 unit=kWh
